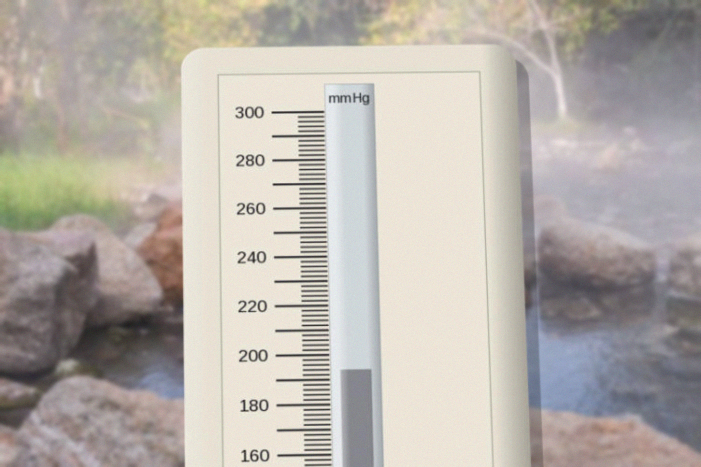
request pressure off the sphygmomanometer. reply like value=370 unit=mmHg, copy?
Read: value=194 unit=mmHg
